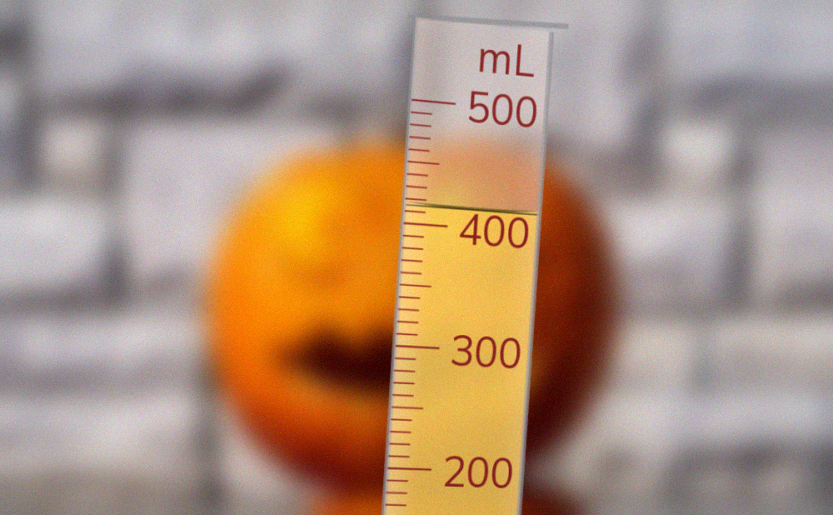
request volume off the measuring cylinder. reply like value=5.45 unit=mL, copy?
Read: value=415 unit=mL
